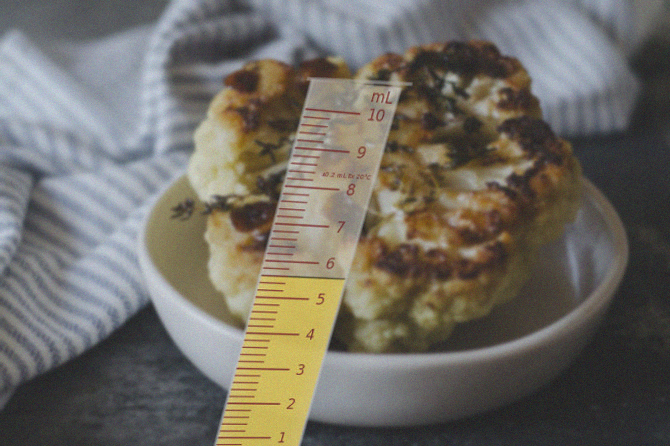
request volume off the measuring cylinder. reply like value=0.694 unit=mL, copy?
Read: value=5.6 unit=mL
